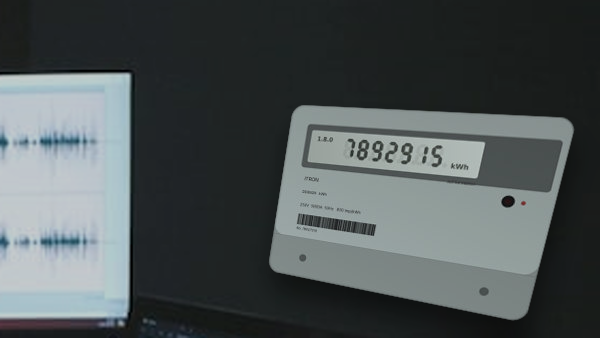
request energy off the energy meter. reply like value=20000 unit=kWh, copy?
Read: value=7892915 unit=kWh
